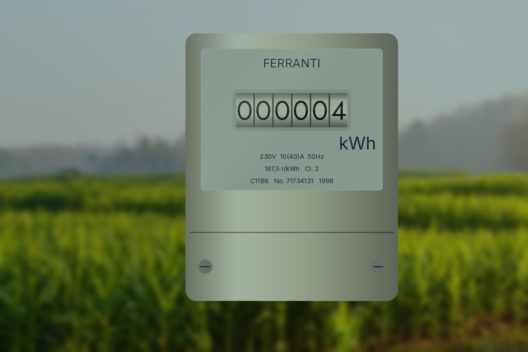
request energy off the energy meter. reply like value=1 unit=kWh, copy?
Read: value=4 unit=kWh
